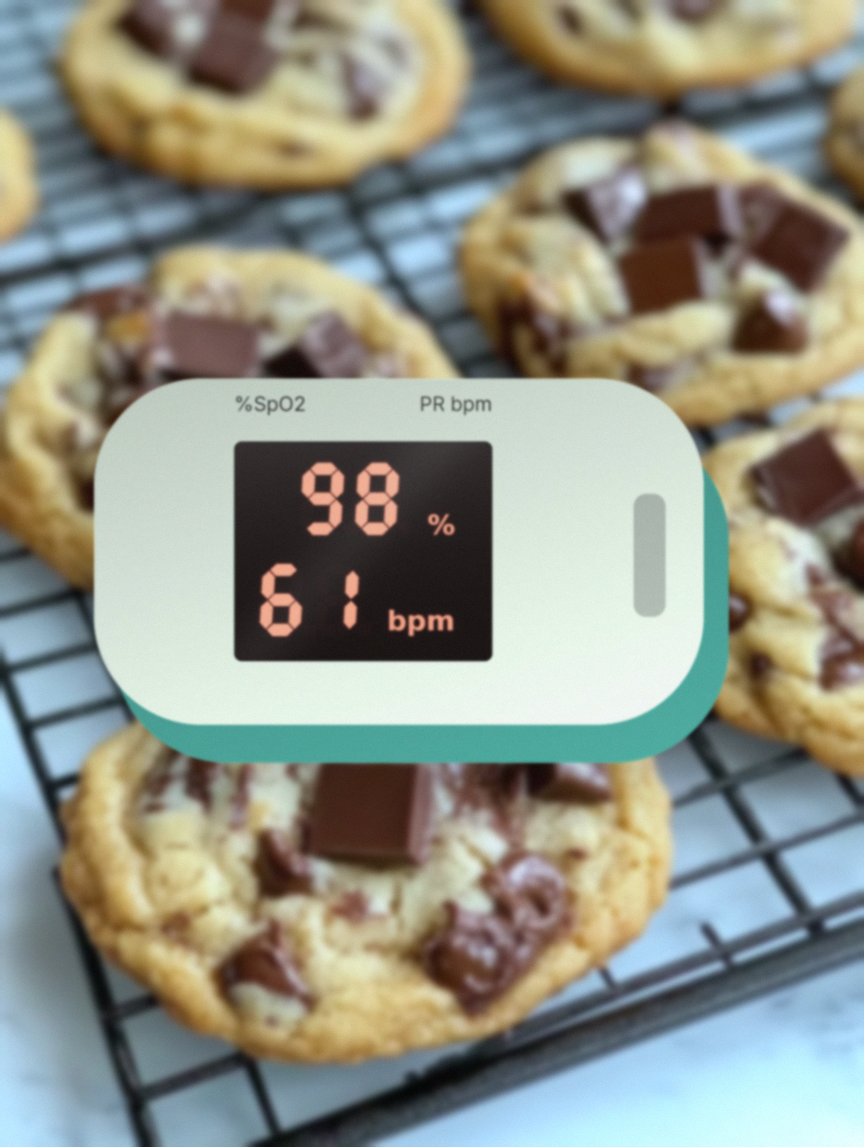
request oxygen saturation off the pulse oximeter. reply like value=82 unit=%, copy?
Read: value=98 unit=%
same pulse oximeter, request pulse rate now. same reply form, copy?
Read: value=61 unit=bpm
